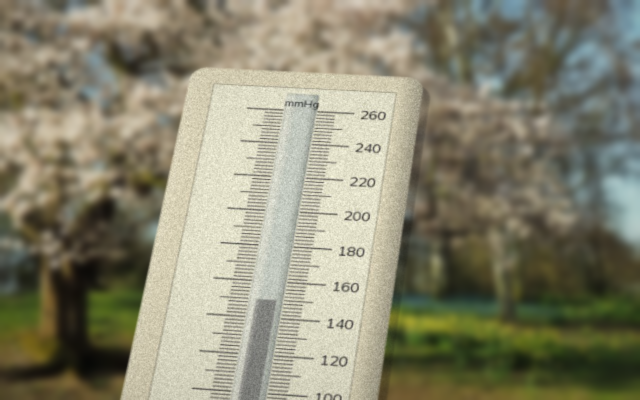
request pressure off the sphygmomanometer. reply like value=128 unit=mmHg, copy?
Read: value=150 unit=mmHg
